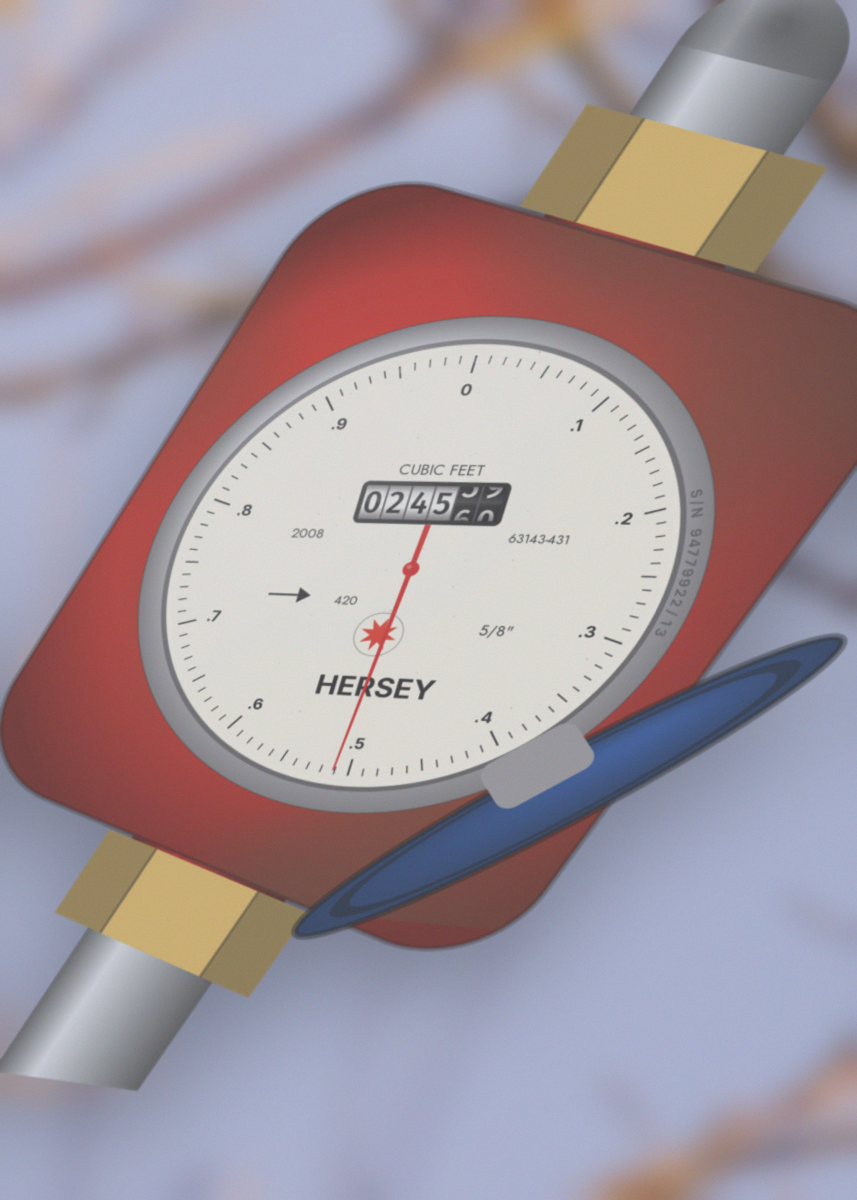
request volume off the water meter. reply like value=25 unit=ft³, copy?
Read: value=24559.51 unit=ft³
